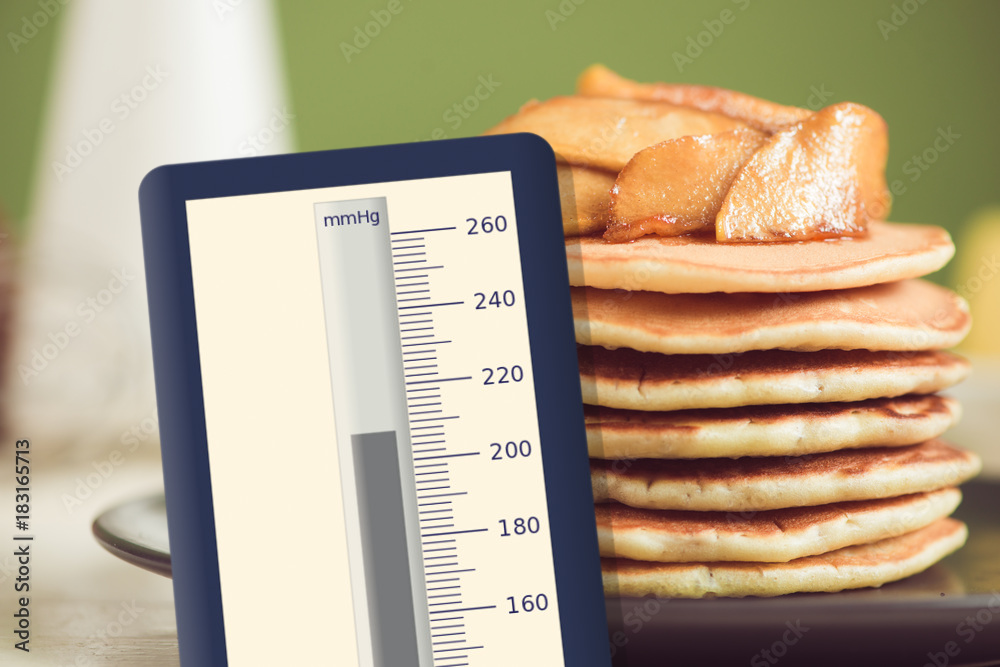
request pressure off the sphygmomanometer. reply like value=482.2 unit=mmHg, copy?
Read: value=208 unit=mmHg
